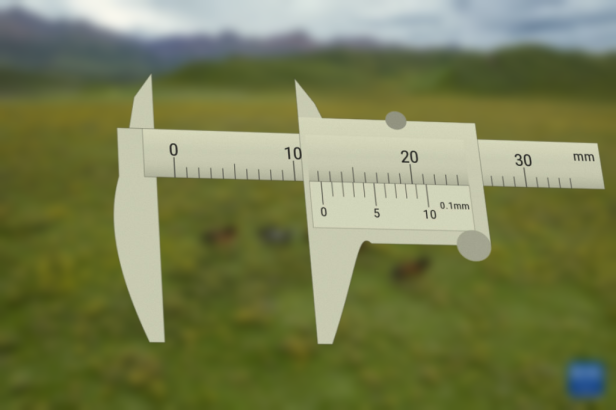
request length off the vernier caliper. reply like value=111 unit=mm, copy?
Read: value=12.2 unit=mm
